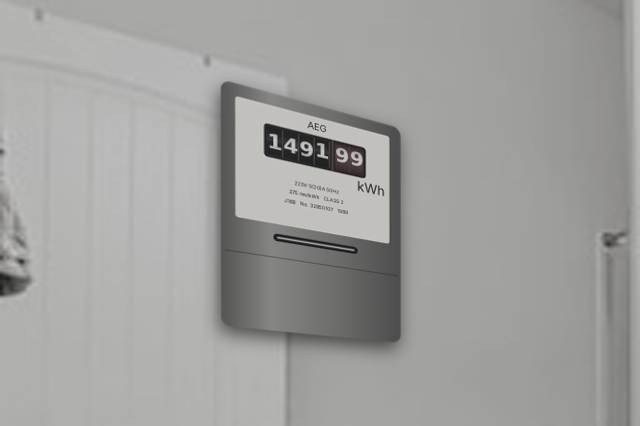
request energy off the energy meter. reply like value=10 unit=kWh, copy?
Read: value=1491.99 unit=kWh
